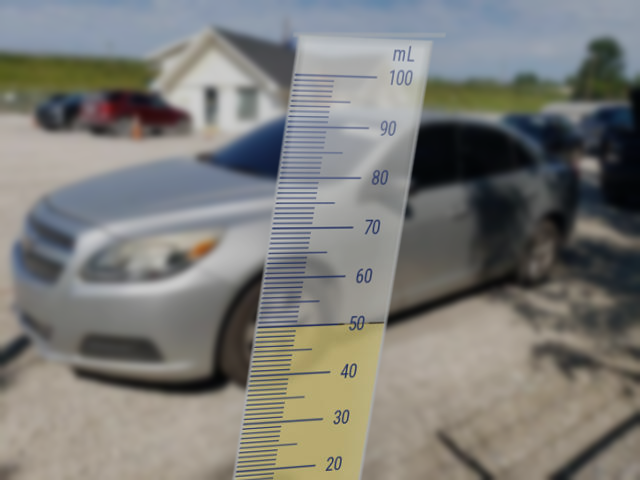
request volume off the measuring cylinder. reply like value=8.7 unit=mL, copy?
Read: value=50 unit=mL
